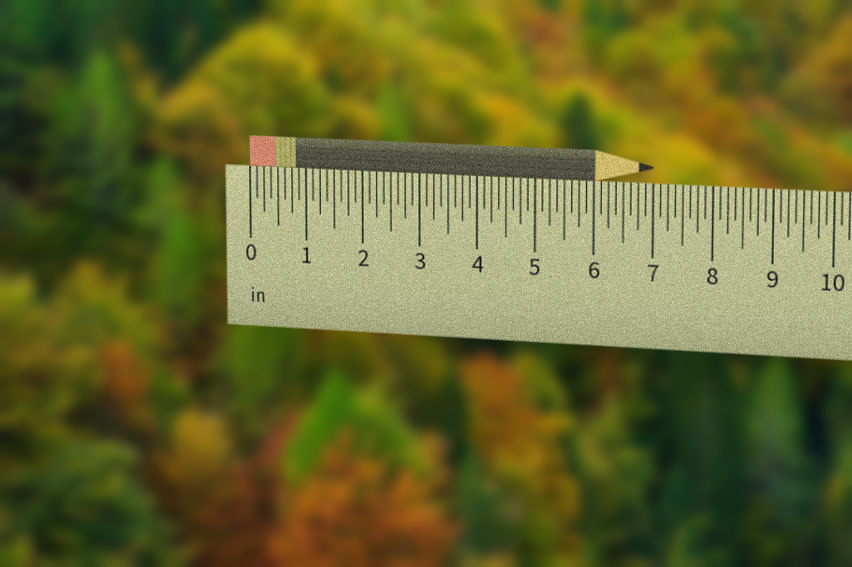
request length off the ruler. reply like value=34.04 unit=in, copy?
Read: value=7 unit=in
